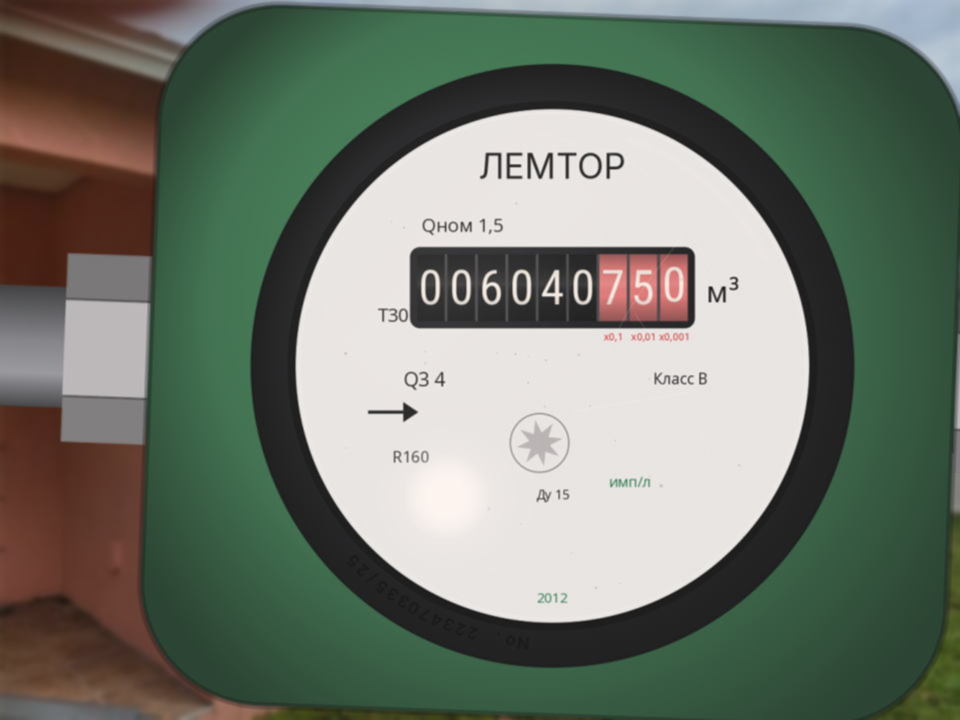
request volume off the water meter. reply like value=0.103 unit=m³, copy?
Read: value=6040.750 unit=m³
